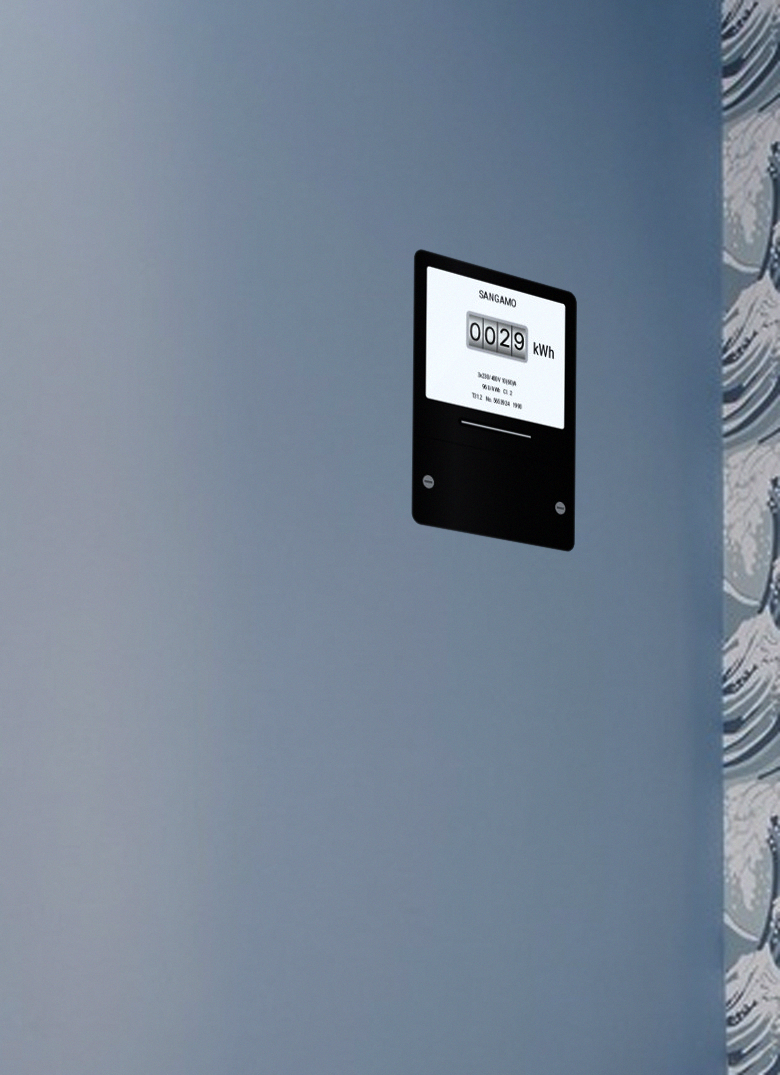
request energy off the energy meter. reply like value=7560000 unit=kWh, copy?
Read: value=29 unit=kWh
